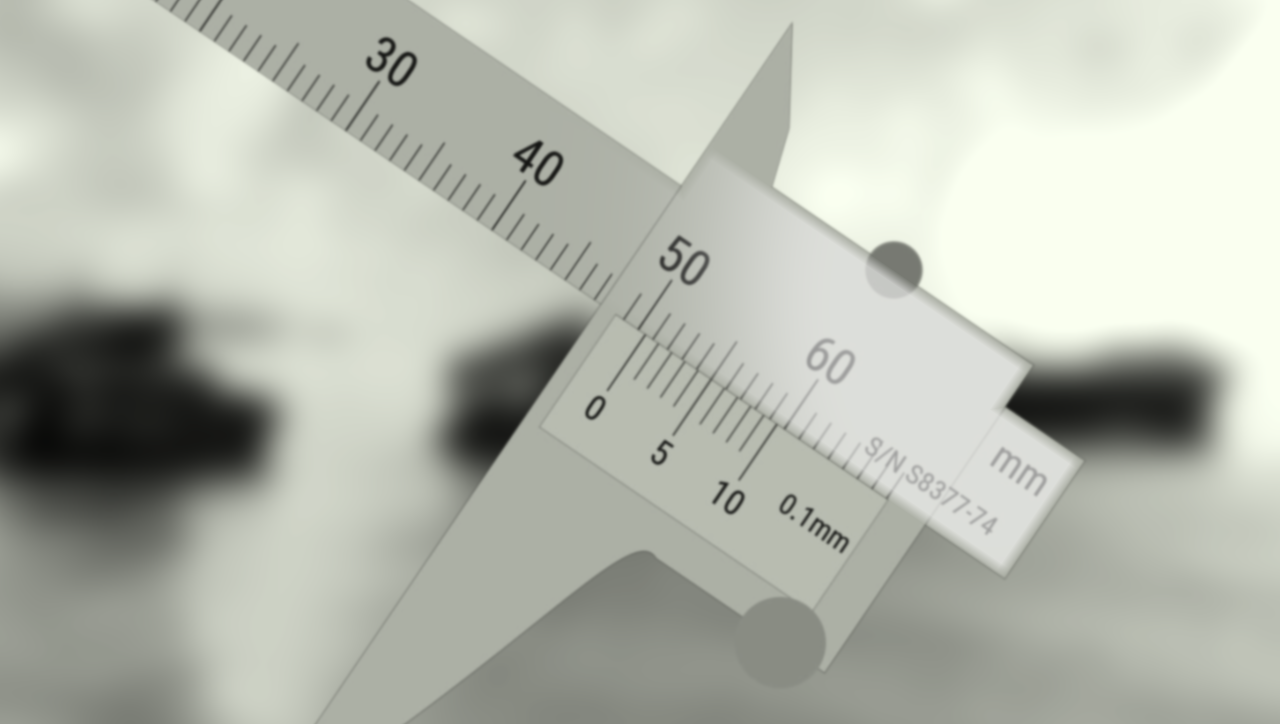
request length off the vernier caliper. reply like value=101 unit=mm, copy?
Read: value=50.5 unit=mm
